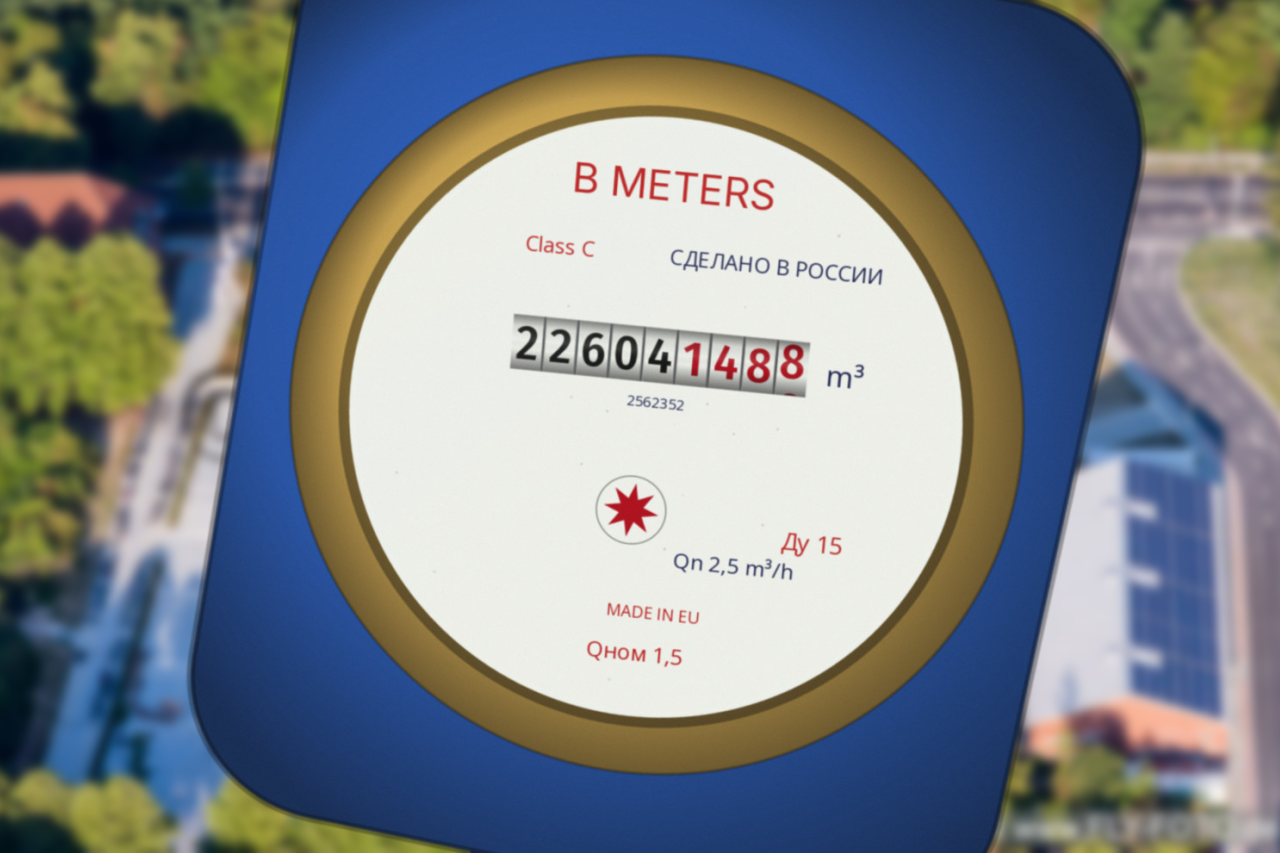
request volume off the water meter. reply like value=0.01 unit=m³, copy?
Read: value=22604.1488 unit=m³
